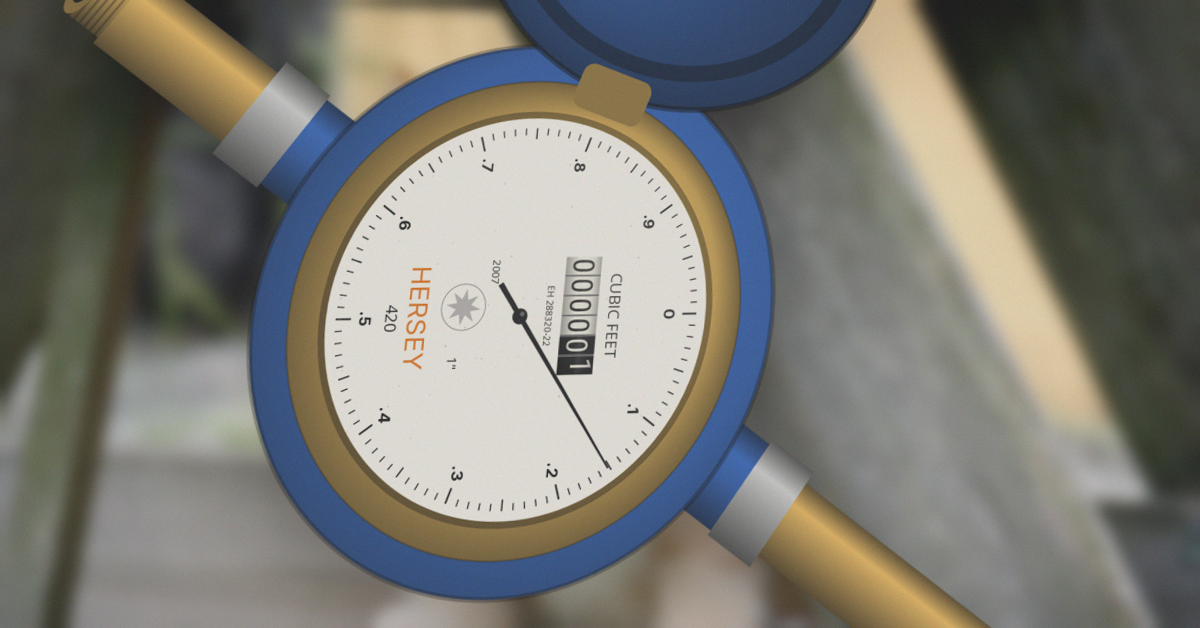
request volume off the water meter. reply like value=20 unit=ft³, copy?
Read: value=1.15 unit=ft³
